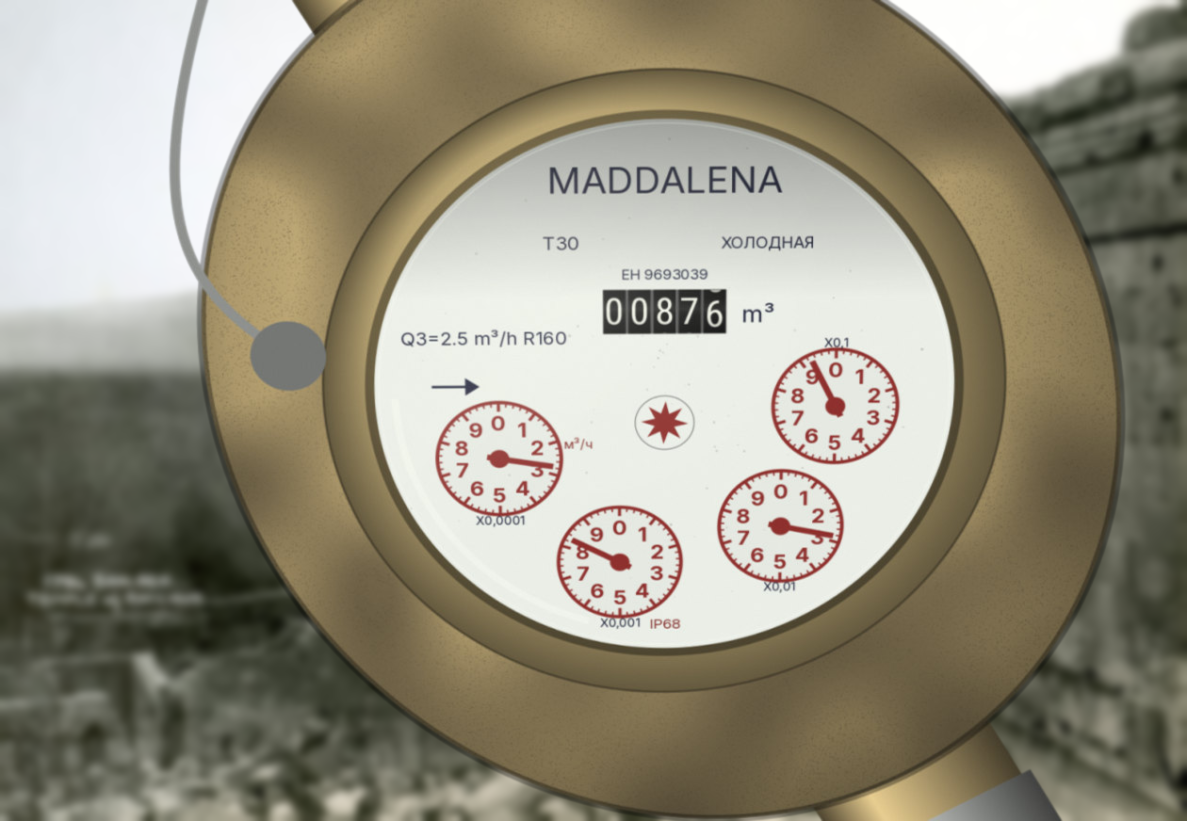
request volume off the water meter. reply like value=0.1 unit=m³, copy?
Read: value=875.9282 unit=m³
